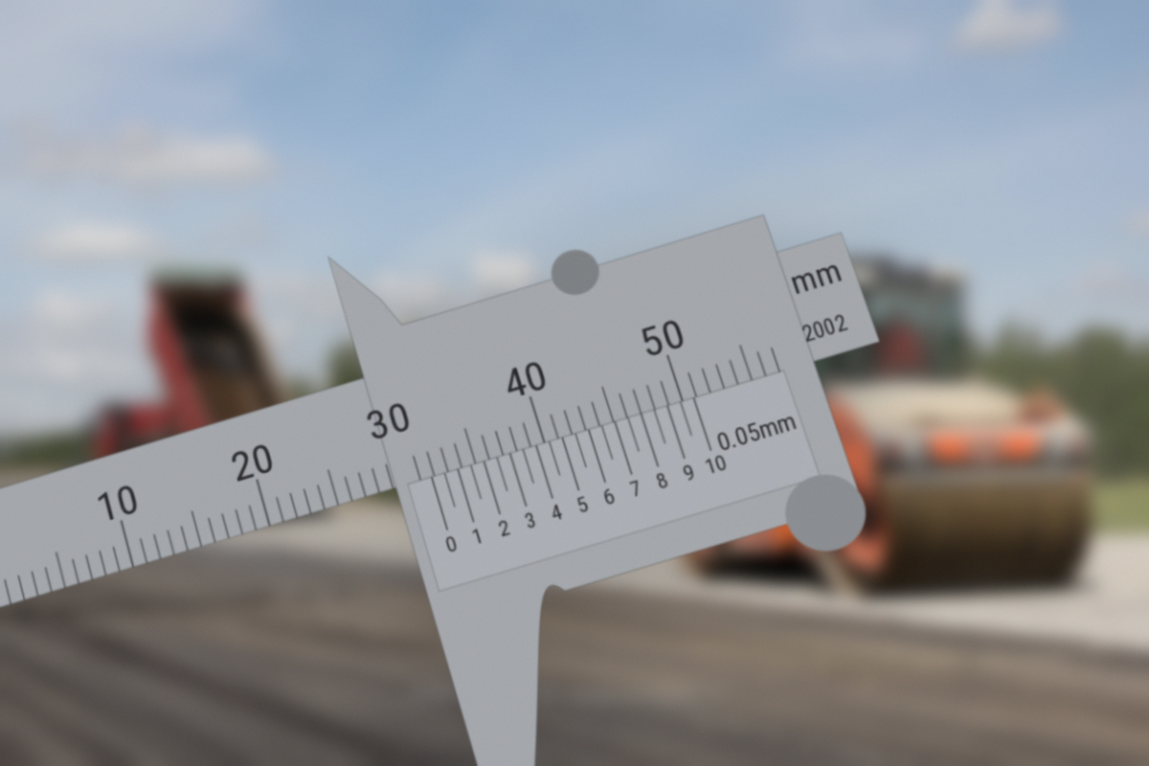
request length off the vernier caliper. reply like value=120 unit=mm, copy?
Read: value=31.8 unit=mm
